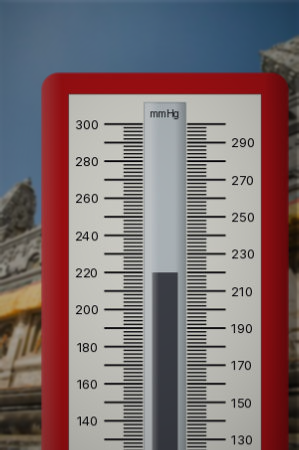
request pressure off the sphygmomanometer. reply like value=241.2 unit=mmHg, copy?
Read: value=220 unit=mmHg
